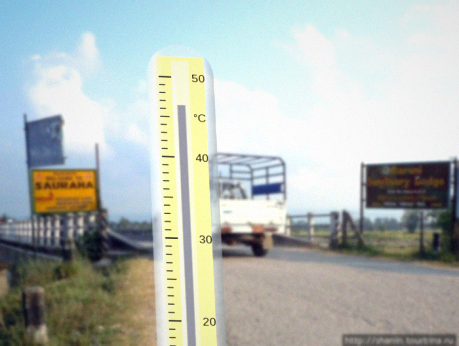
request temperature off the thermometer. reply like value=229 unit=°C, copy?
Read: value=46.5 unit=°C
